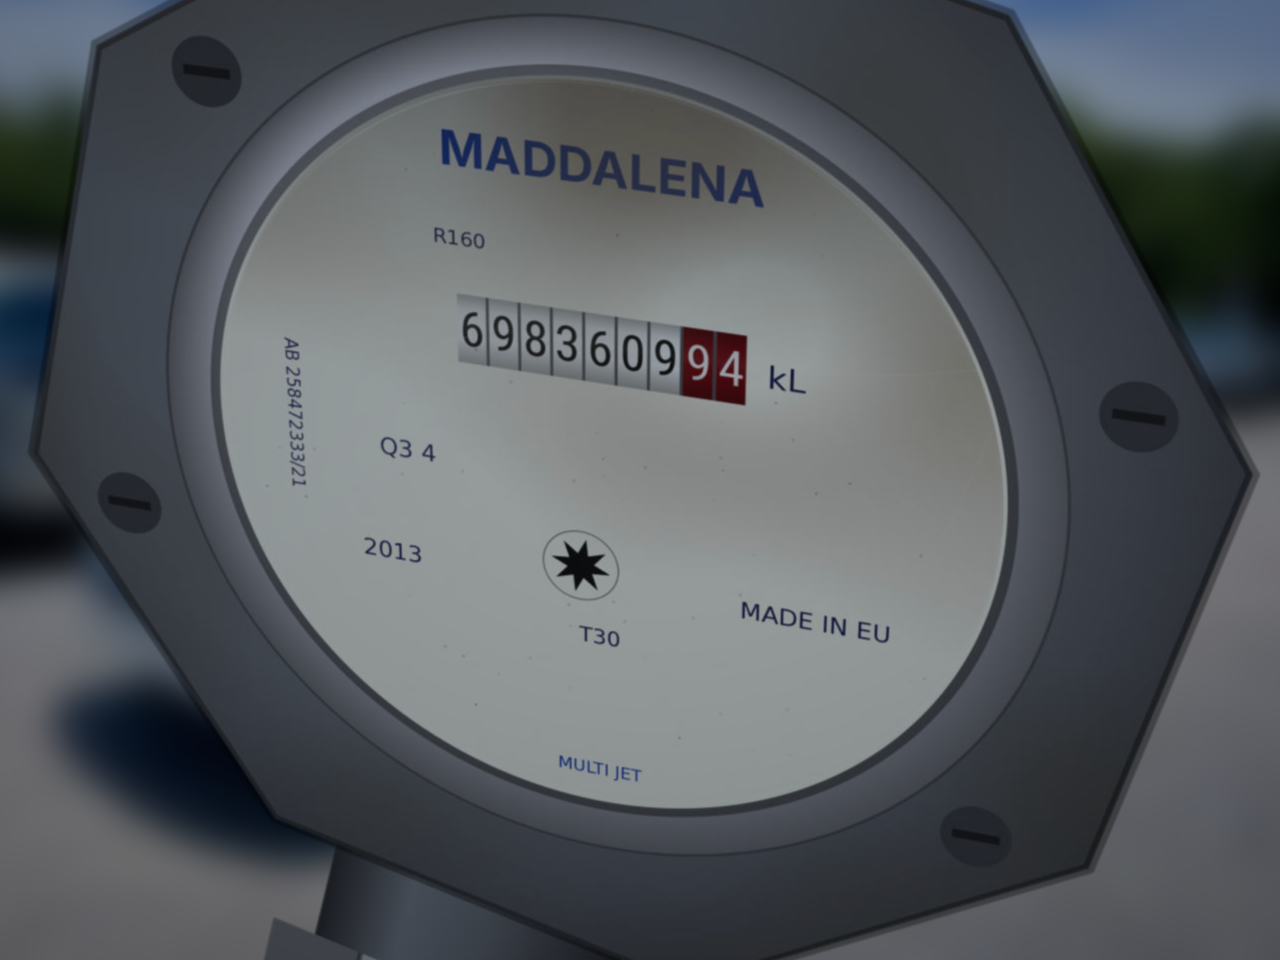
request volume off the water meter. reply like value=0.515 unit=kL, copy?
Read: value=6983609.94 unit=kL
